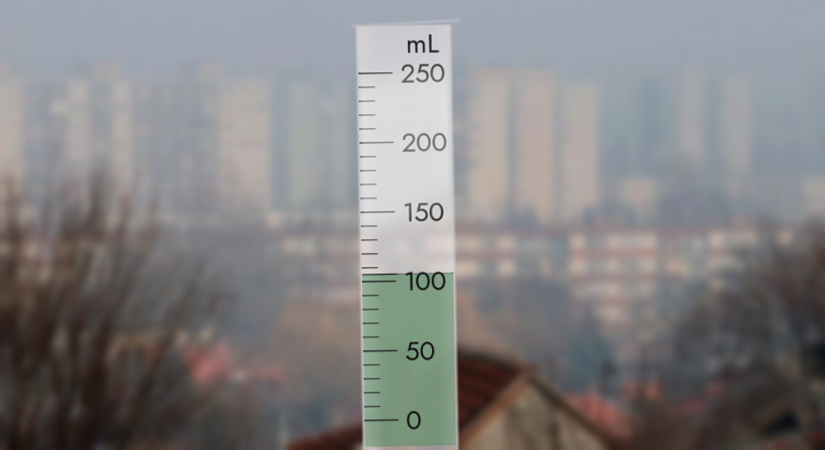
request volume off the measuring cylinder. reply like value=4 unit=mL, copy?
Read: value=105 unit=mL
